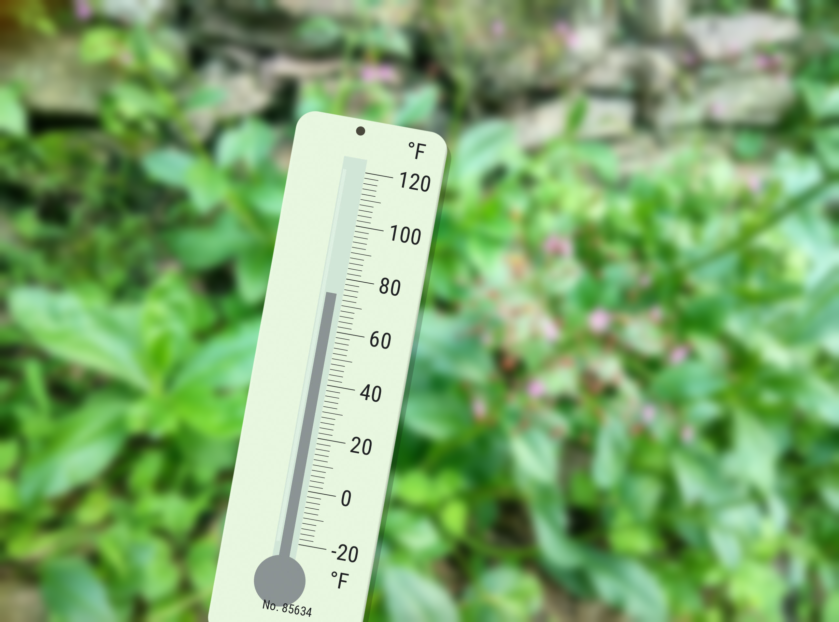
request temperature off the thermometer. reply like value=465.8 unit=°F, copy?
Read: value=74 unit=°F
